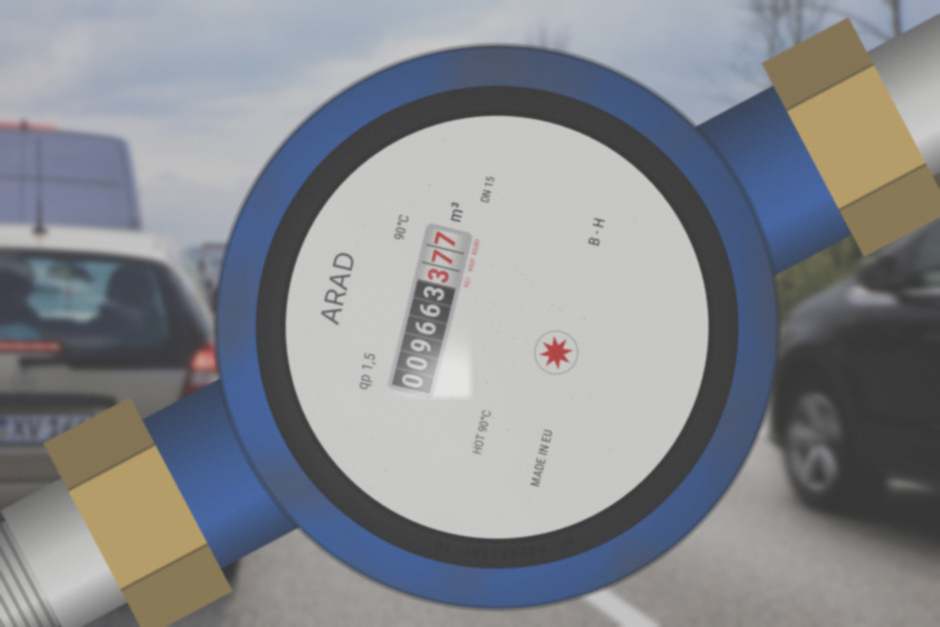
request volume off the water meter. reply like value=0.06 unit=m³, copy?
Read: value=9663.377 unit=m³
